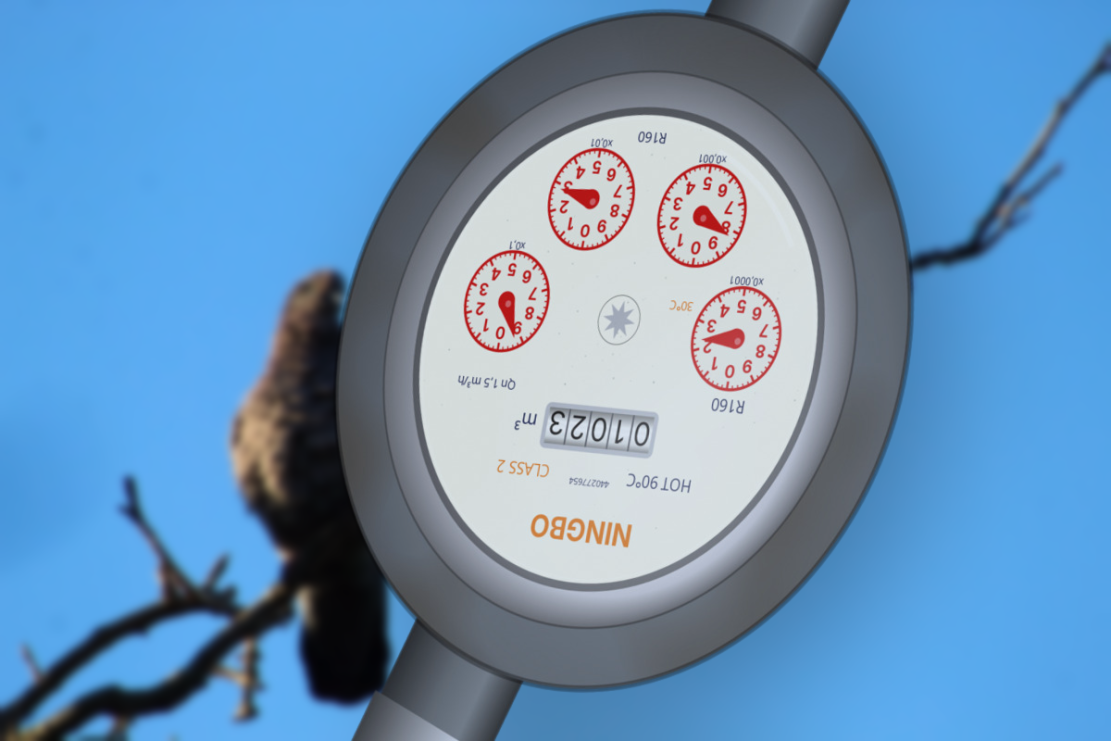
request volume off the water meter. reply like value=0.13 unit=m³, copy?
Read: value=1022.9282 unit=m³
